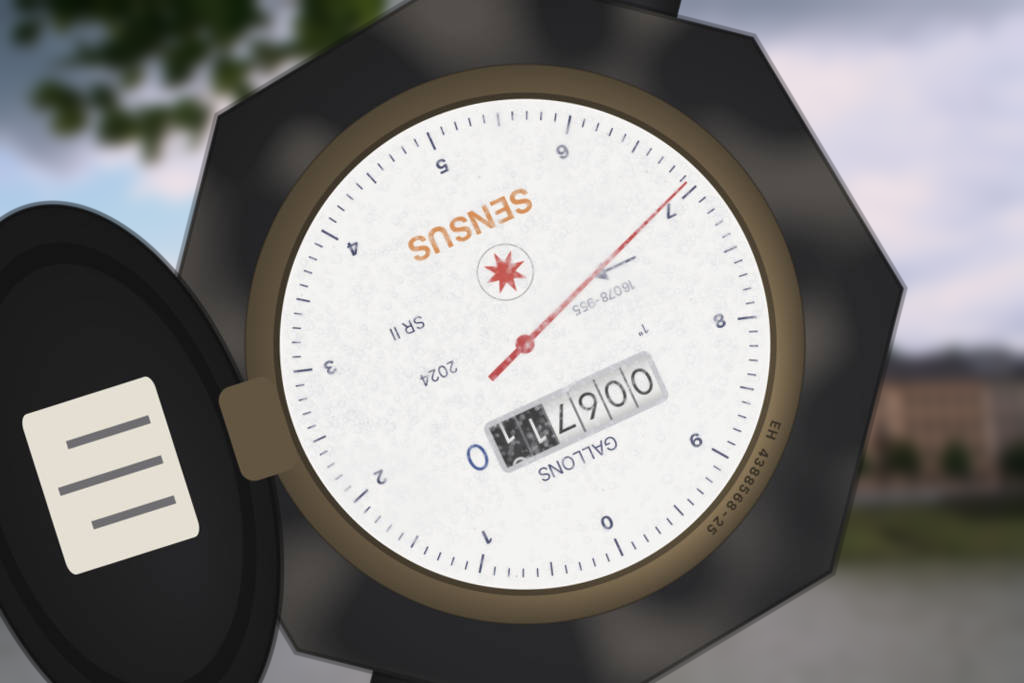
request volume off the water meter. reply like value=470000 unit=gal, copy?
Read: value=67106.9 unit=gal
